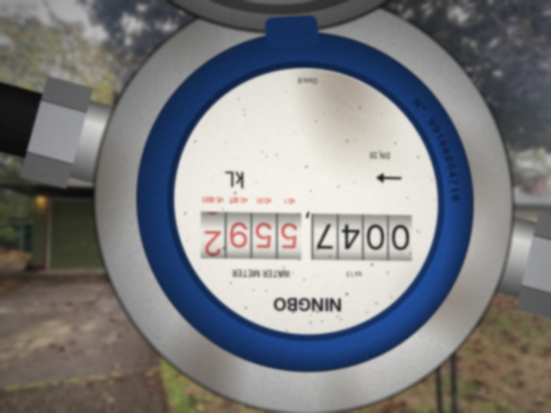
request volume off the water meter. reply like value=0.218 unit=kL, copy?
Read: value=47.5592 unit=kL
